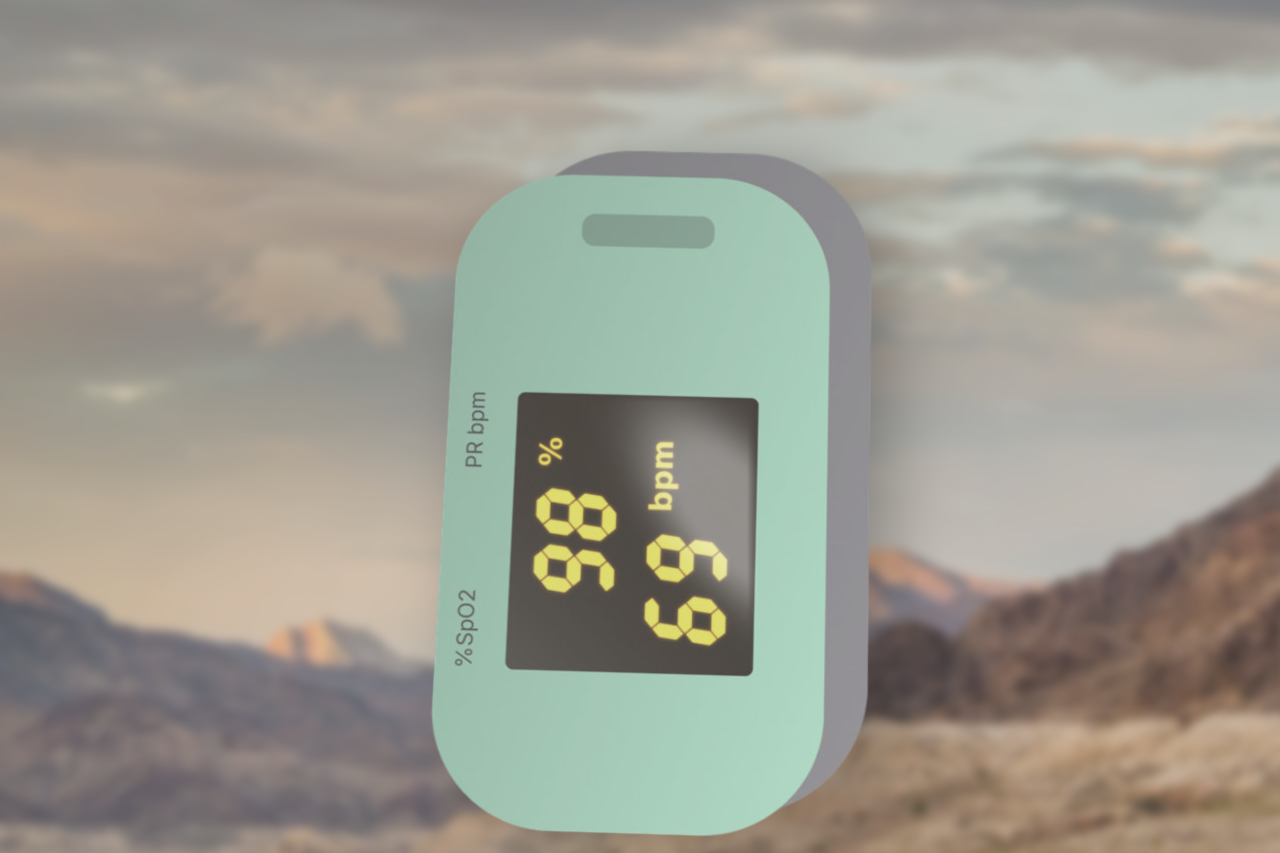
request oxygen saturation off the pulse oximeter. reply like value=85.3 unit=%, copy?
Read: value=98 unit=%
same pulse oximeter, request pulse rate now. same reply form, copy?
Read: value=69 unit=bpm
